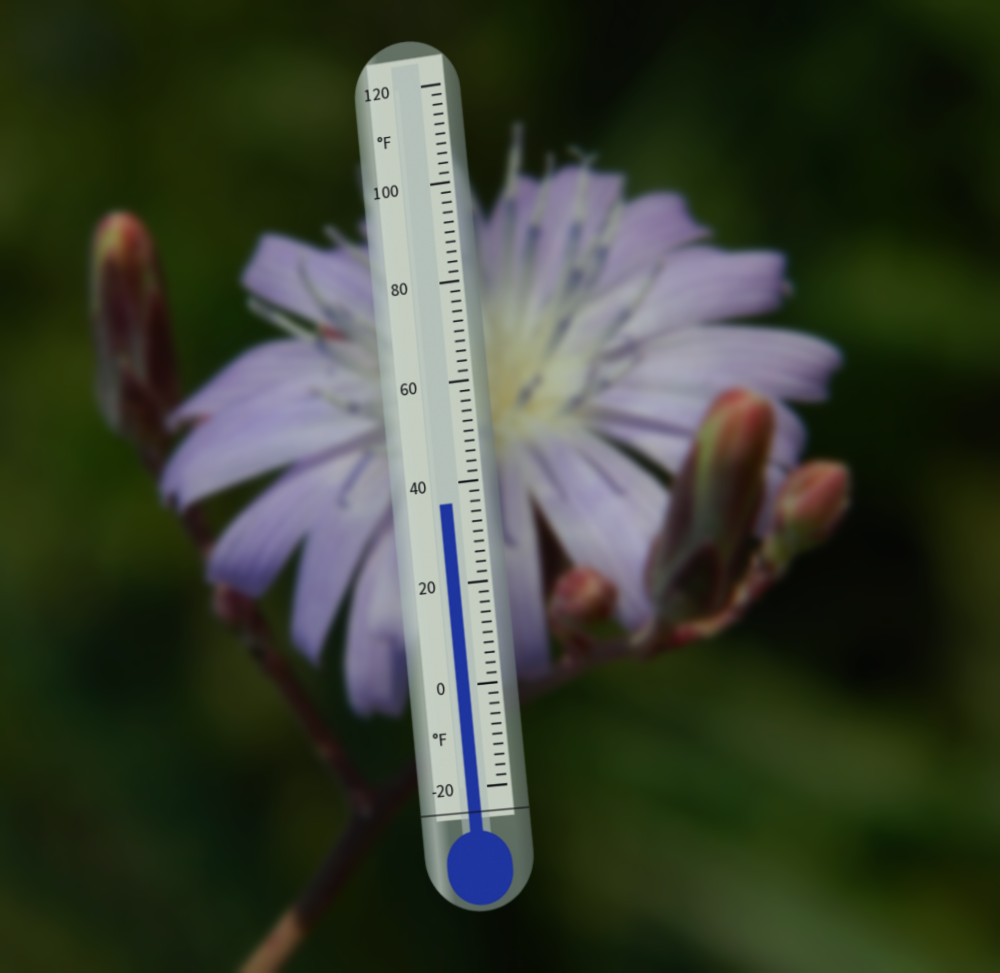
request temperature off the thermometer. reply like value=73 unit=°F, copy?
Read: value=36 unit=°F
